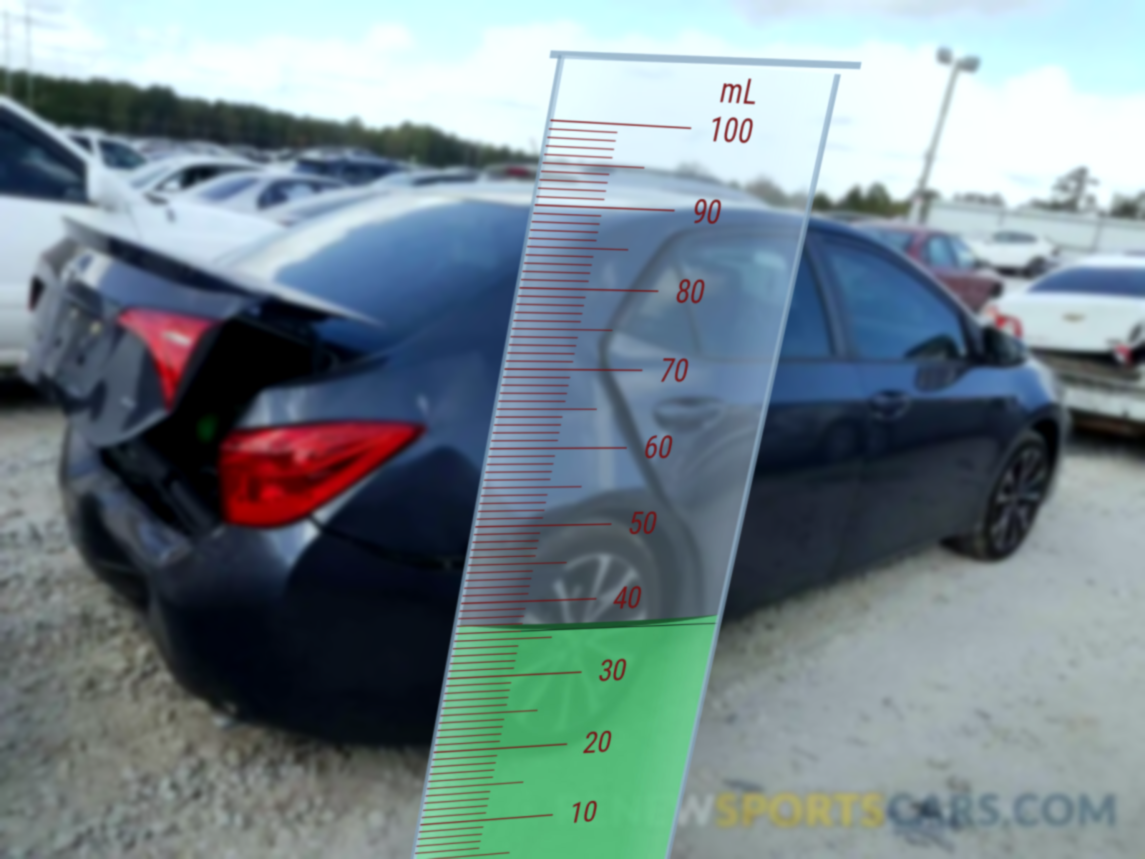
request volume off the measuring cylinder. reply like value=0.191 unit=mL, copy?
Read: value=36 unit=mL
